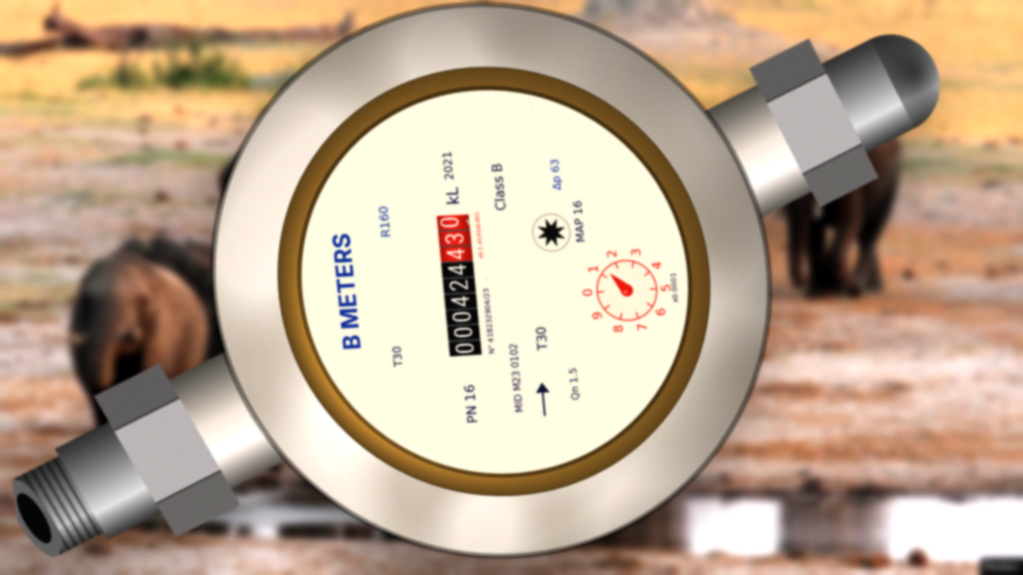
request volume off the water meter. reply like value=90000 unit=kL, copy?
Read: value=424.4301 unit=kL
